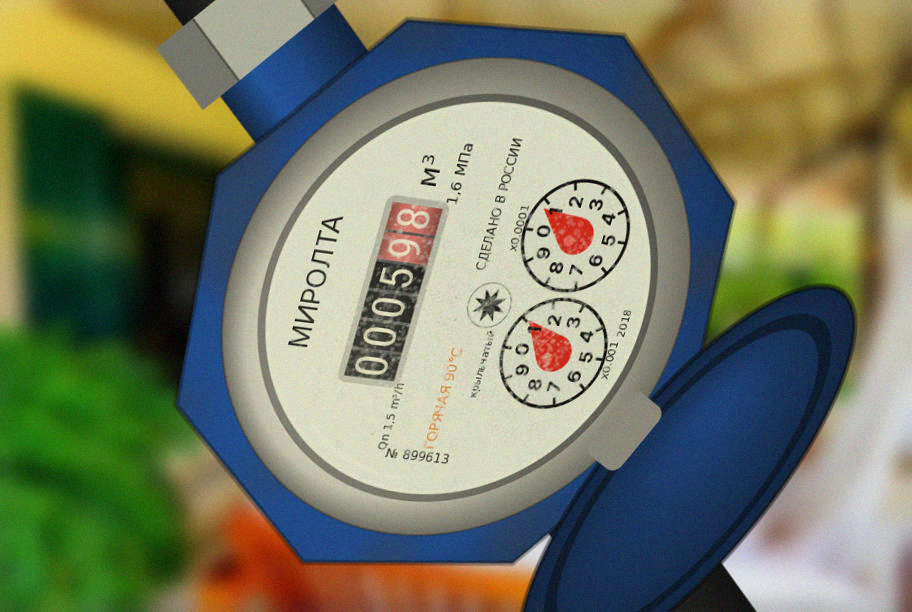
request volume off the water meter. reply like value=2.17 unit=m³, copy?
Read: value=5.9810 unit=m³
